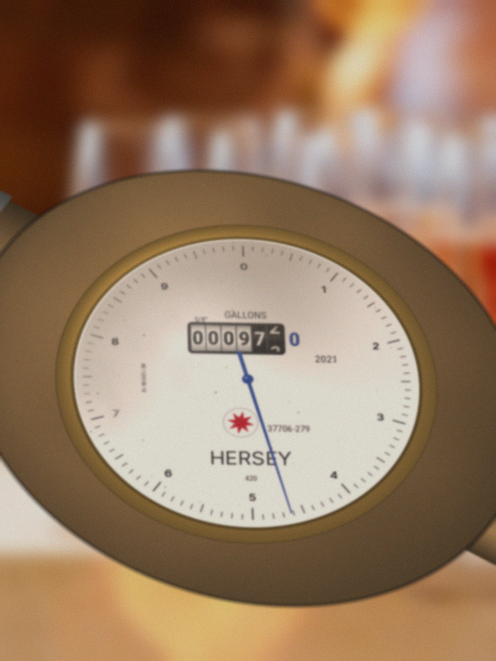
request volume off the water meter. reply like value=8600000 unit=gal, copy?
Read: value=9724.6 unit=gal
